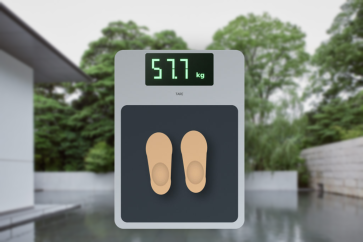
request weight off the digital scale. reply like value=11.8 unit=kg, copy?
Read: value=57.7 unit=kg
